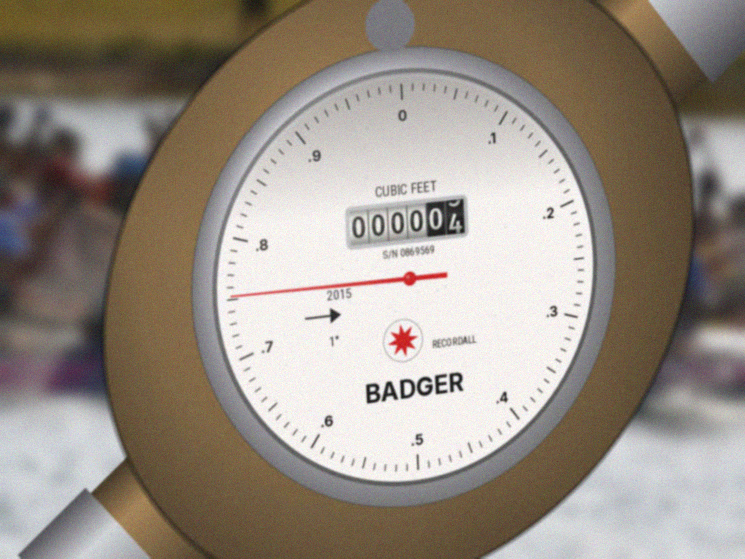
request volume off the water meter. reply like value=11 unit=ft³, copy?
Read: value=3.75 unit=ft³
